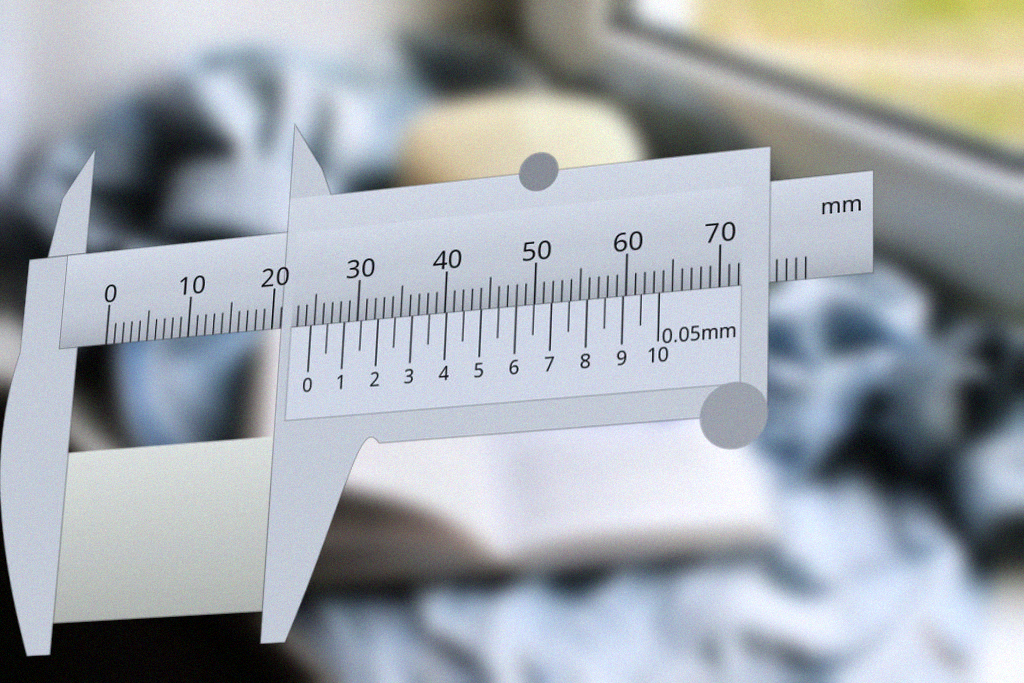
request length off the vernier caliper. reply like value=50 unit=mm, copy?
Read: value=24.6 unit=mm
